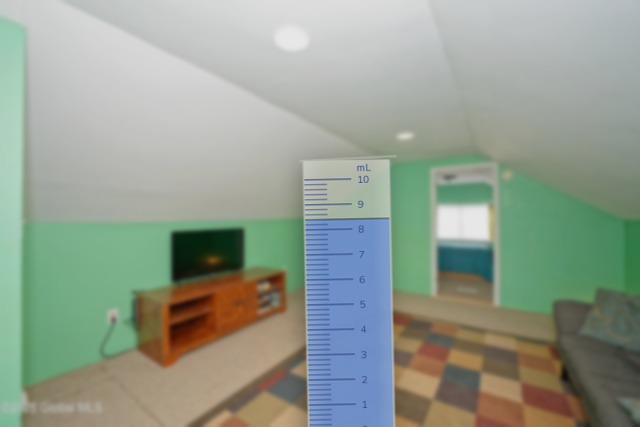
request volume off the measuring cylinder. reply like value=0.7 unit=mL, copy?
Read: value=8.4 unit=mL
